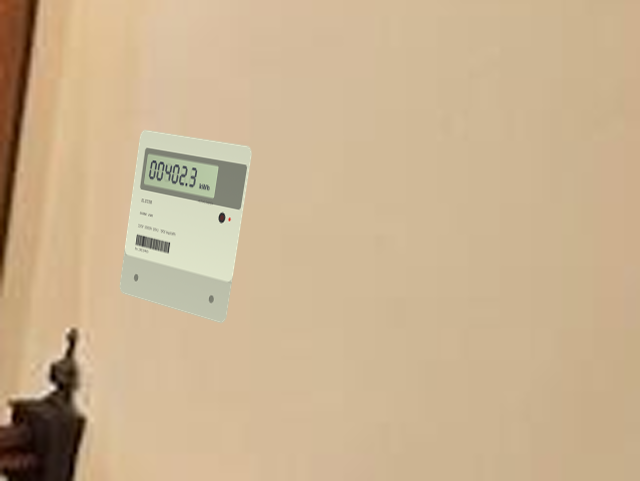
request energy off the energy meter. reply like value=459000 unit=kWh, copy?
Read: value=402.3 unit=kWh
